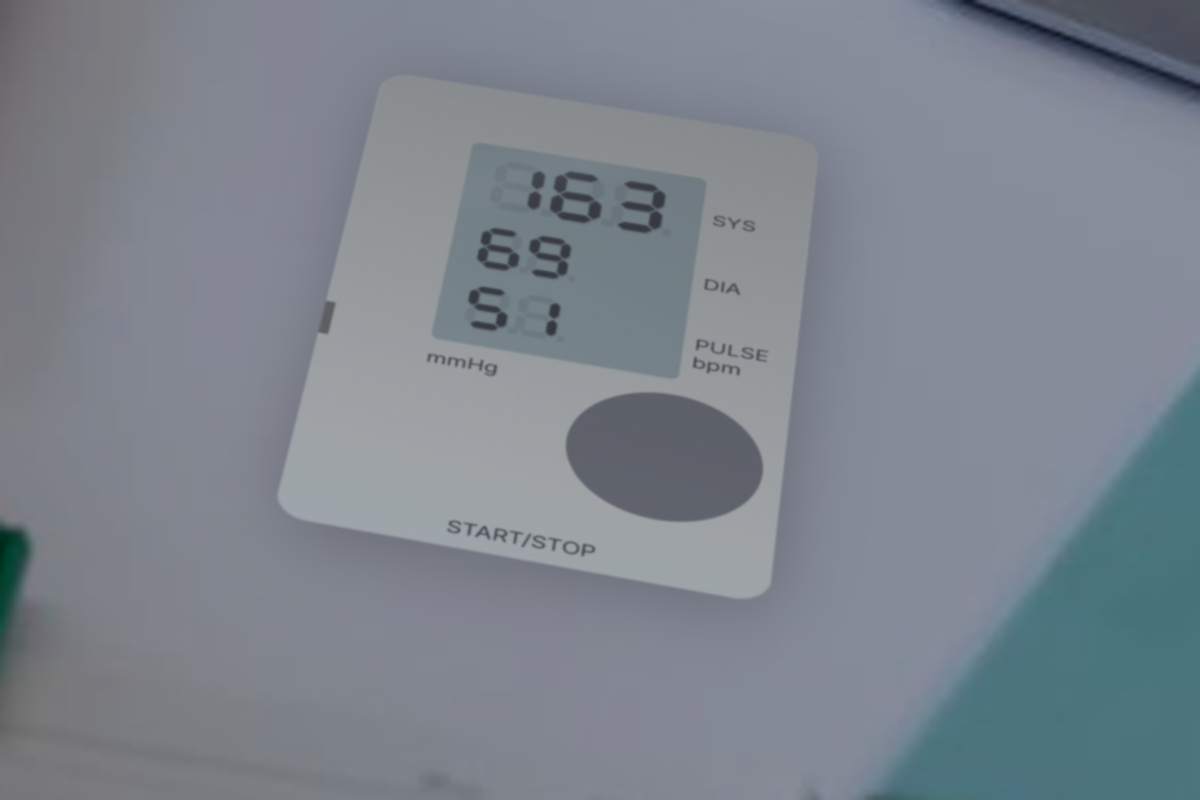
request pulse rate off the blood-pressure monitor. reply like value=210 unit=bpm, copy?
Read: value=51 unit=bpm
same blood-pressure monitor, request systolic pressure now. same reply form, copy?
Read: value=163 unit=mmHg
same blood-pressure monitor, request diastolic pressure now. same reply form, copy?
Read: value=69 unit=mmHg
